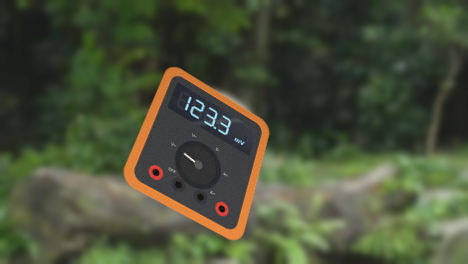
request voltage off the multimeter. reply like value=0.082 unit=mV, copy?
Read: value=123.3 unit=mV
